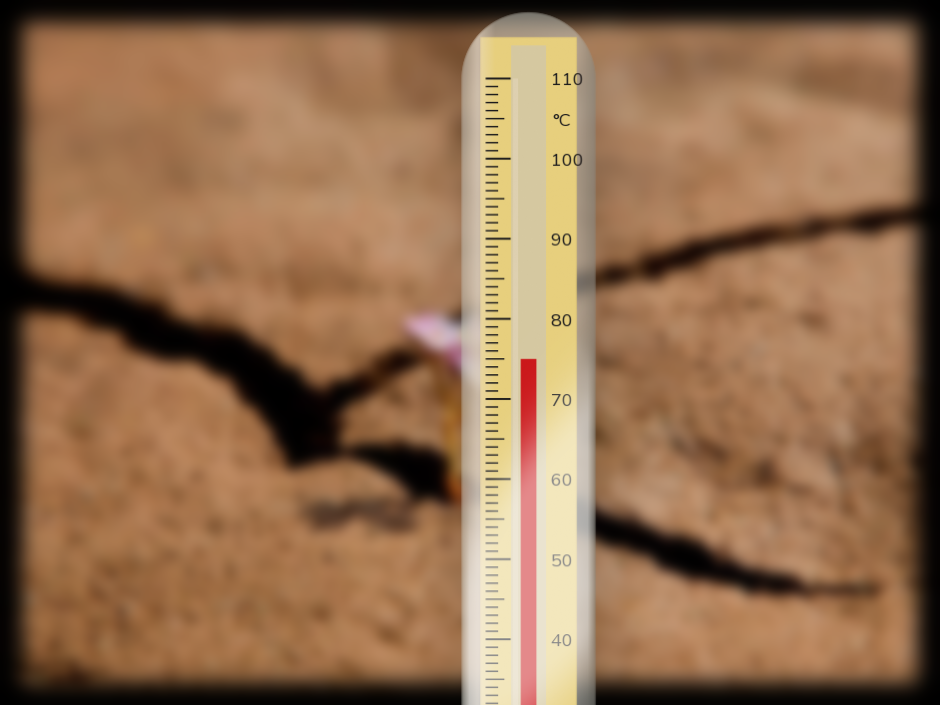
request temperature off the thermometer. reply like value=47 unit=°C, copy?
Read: value=75 unit=°C
